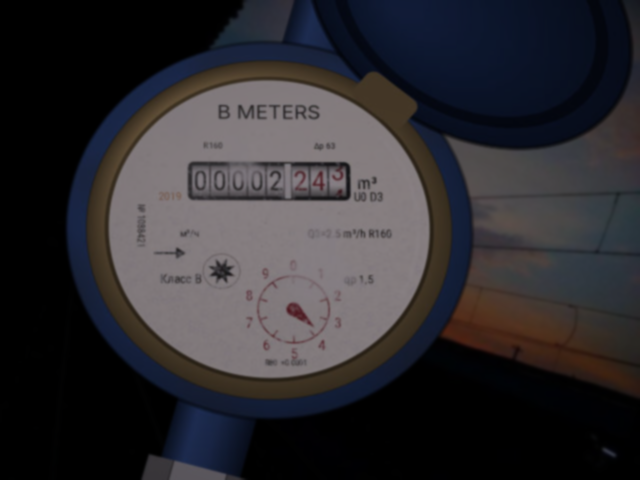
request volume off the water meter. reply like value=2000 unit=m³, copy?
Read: value=2.2433 unit=m³
